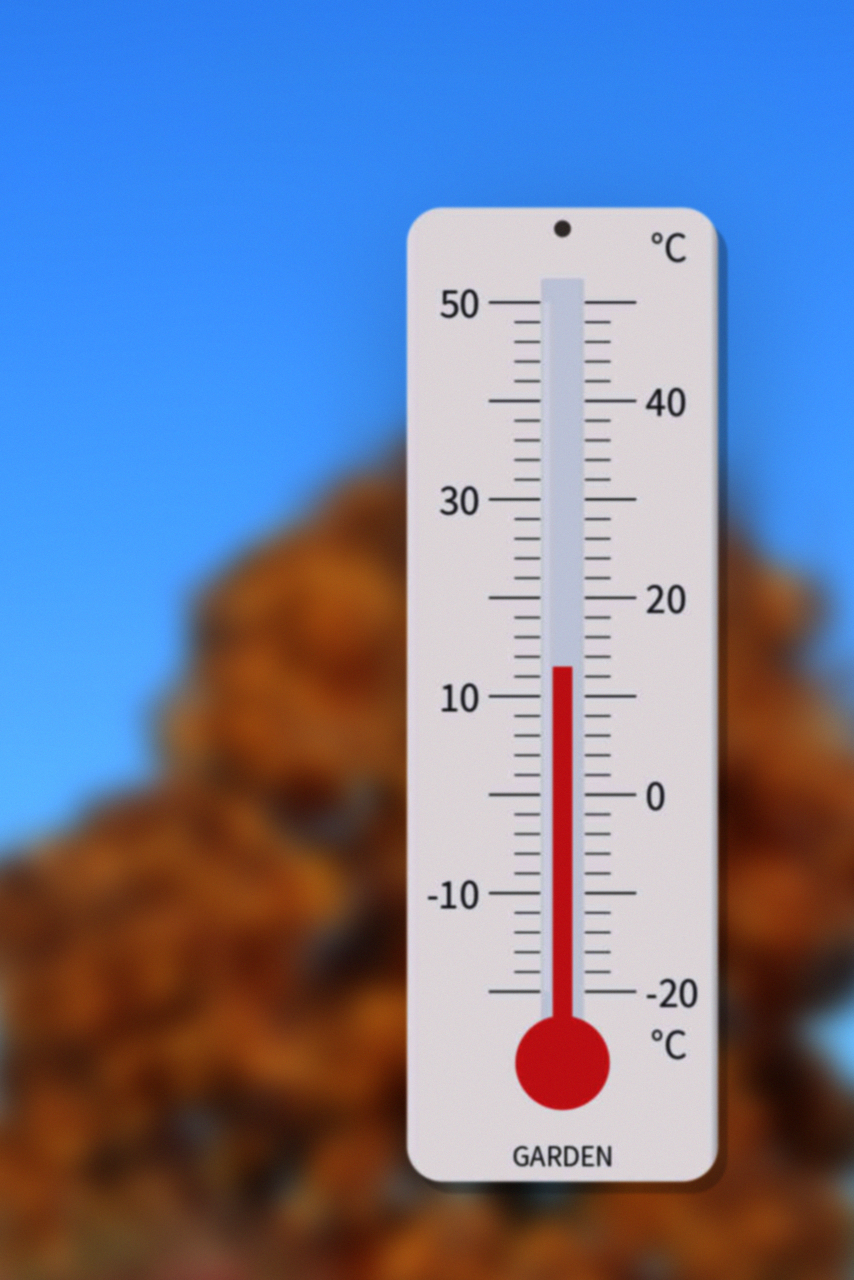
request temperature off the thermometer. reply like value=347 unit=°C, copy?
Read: value=13 unit=°C
